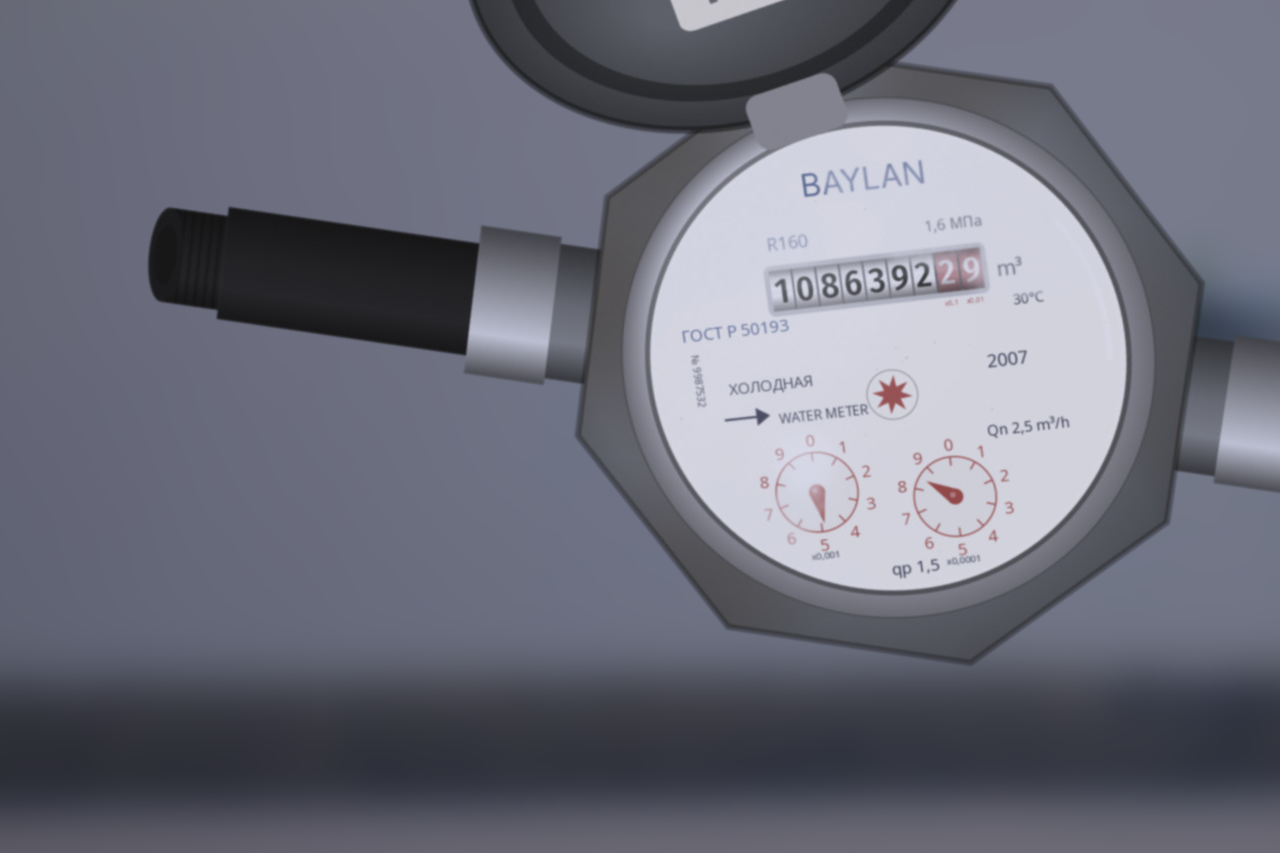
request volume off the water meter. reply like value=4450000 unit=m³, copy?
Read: value=1086392.2948 unit=m³
